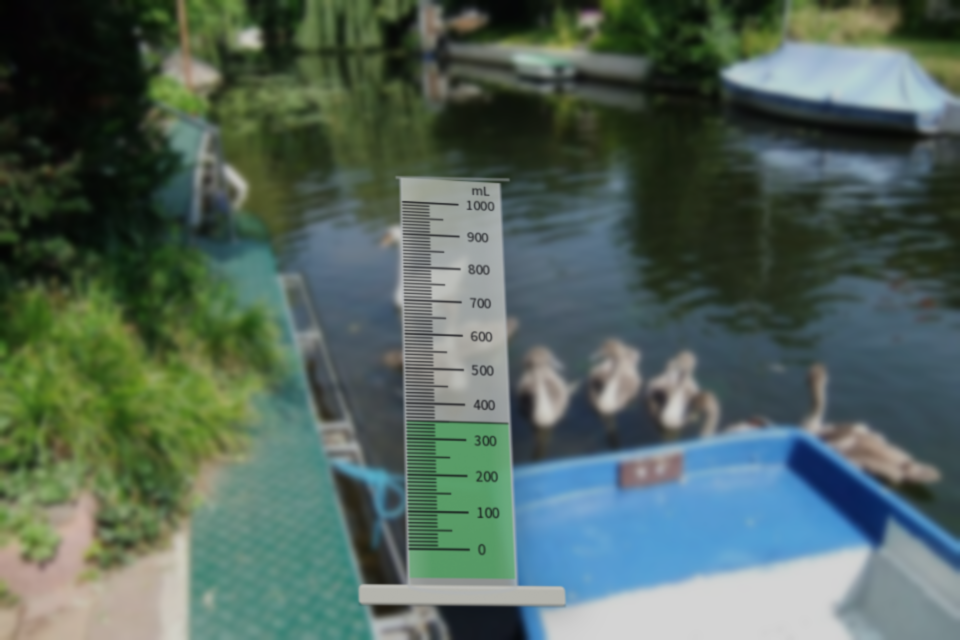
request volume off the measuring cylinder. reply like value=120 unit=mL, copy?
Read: value=350 unit=mL
